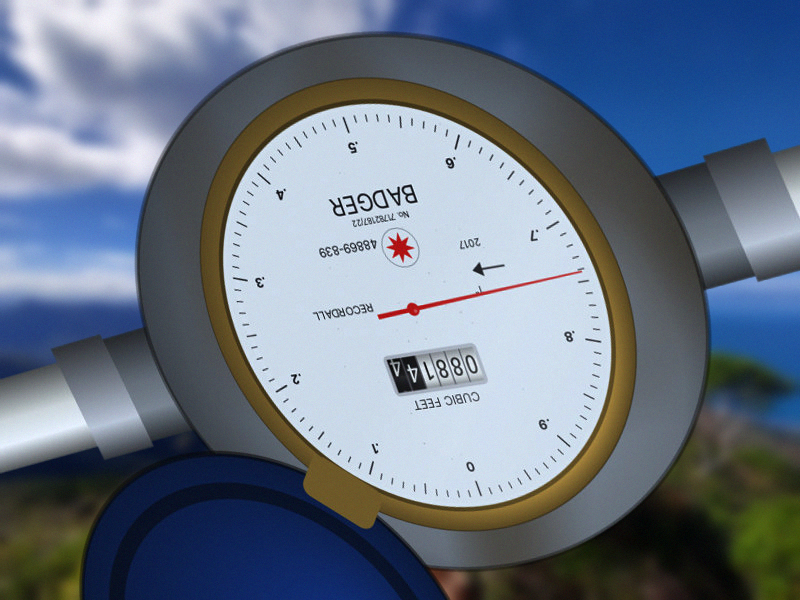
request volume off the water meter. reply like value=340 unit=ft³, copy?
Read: value=88143.74 unit=ft³
